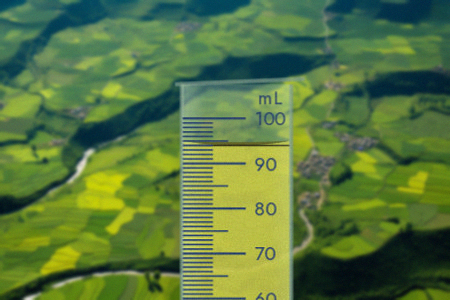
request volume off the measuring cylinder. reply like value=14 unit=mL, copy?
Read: value=94 unit=mL
